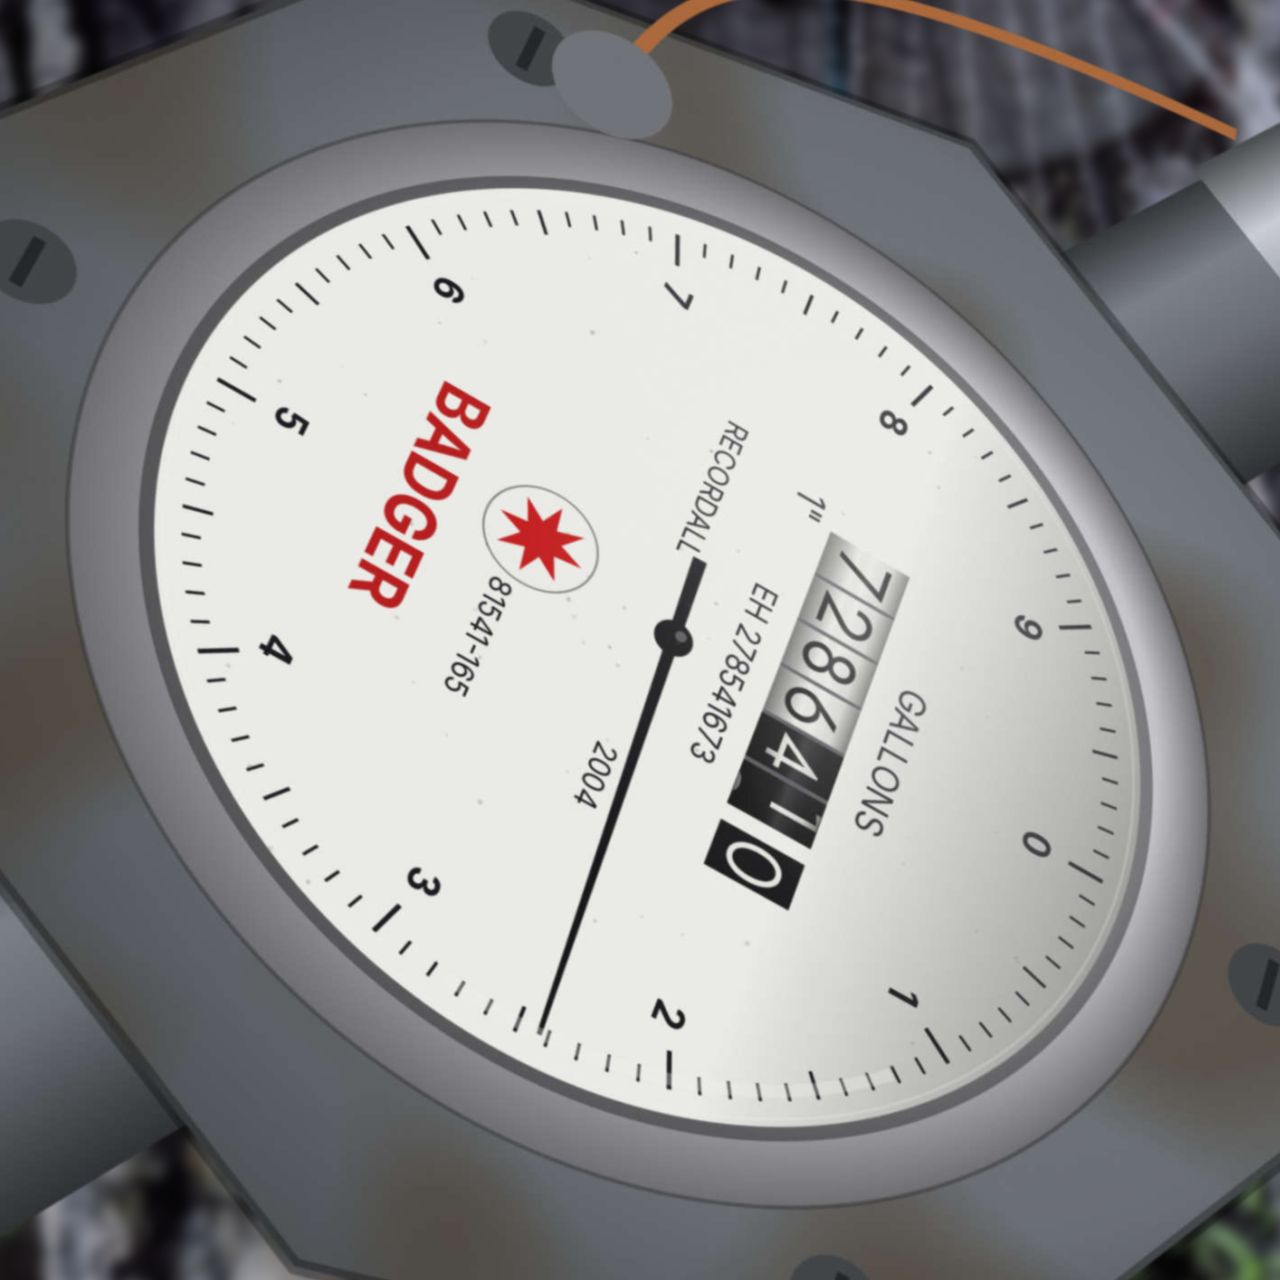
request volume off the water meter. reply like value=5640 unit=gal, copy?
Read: value=7286412.4 unit=gal
